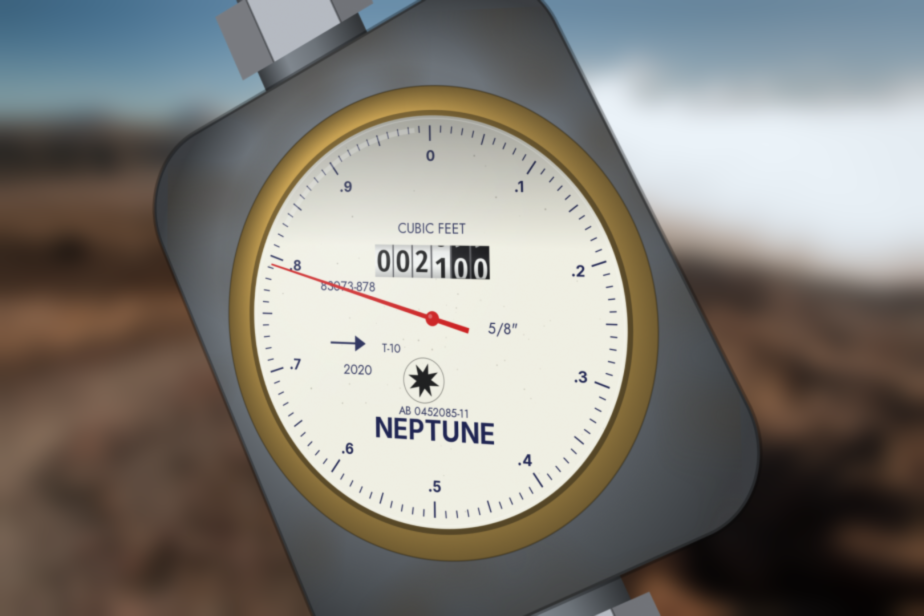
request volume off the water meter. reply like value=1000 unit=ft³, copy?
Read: value=2099.79 unit=ft³
